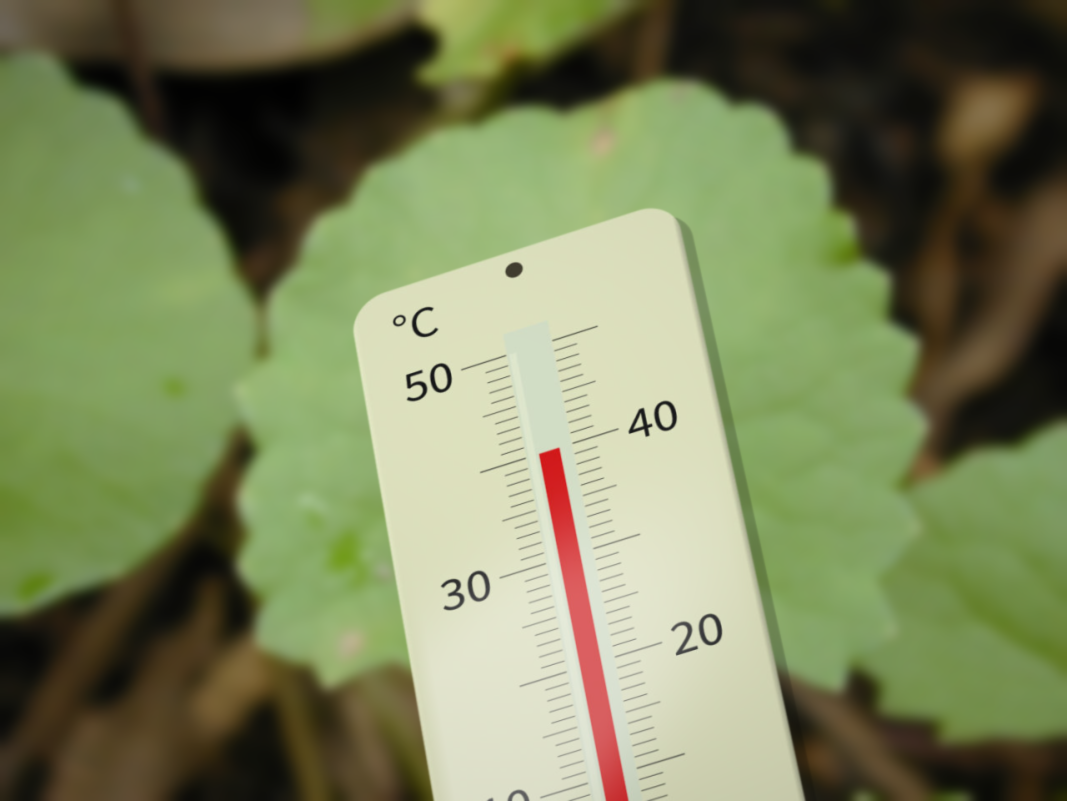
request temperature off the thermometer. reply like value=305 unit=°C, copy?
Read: value=40 unit=°C
